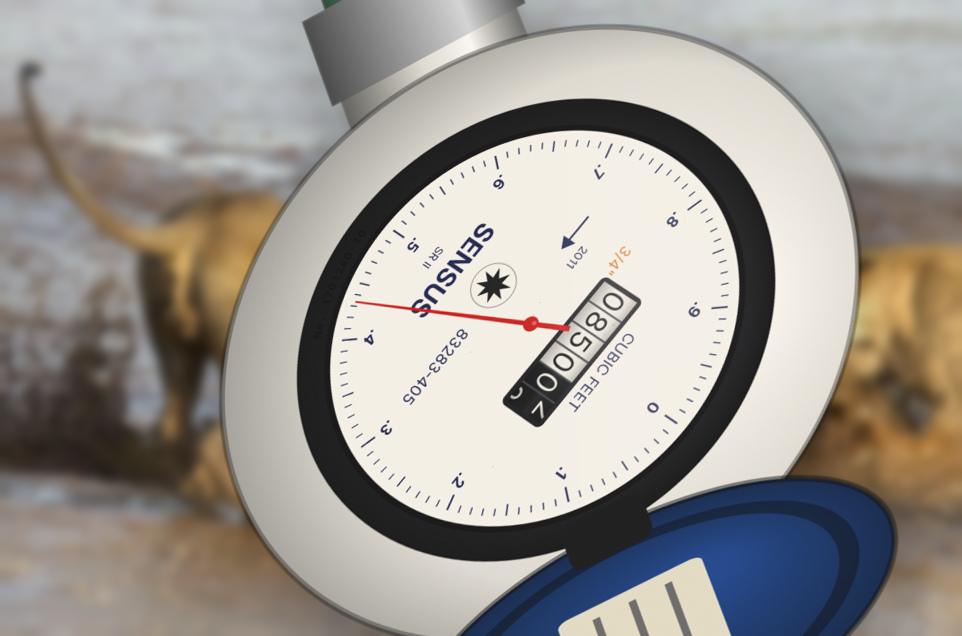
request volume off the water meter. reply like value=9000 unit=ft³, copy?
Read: value=85002.43 unit=ft³
